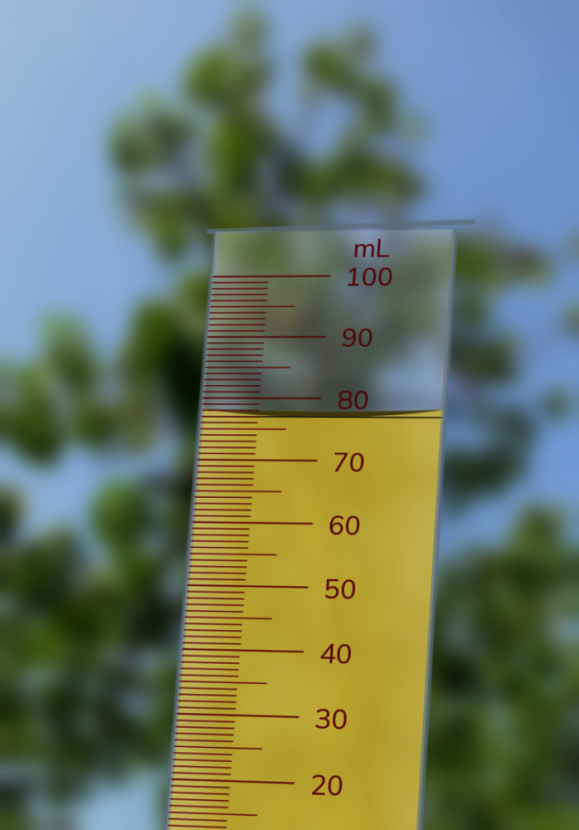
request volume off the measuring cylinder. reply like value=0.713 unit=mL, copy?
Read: value=77 unit=mL
